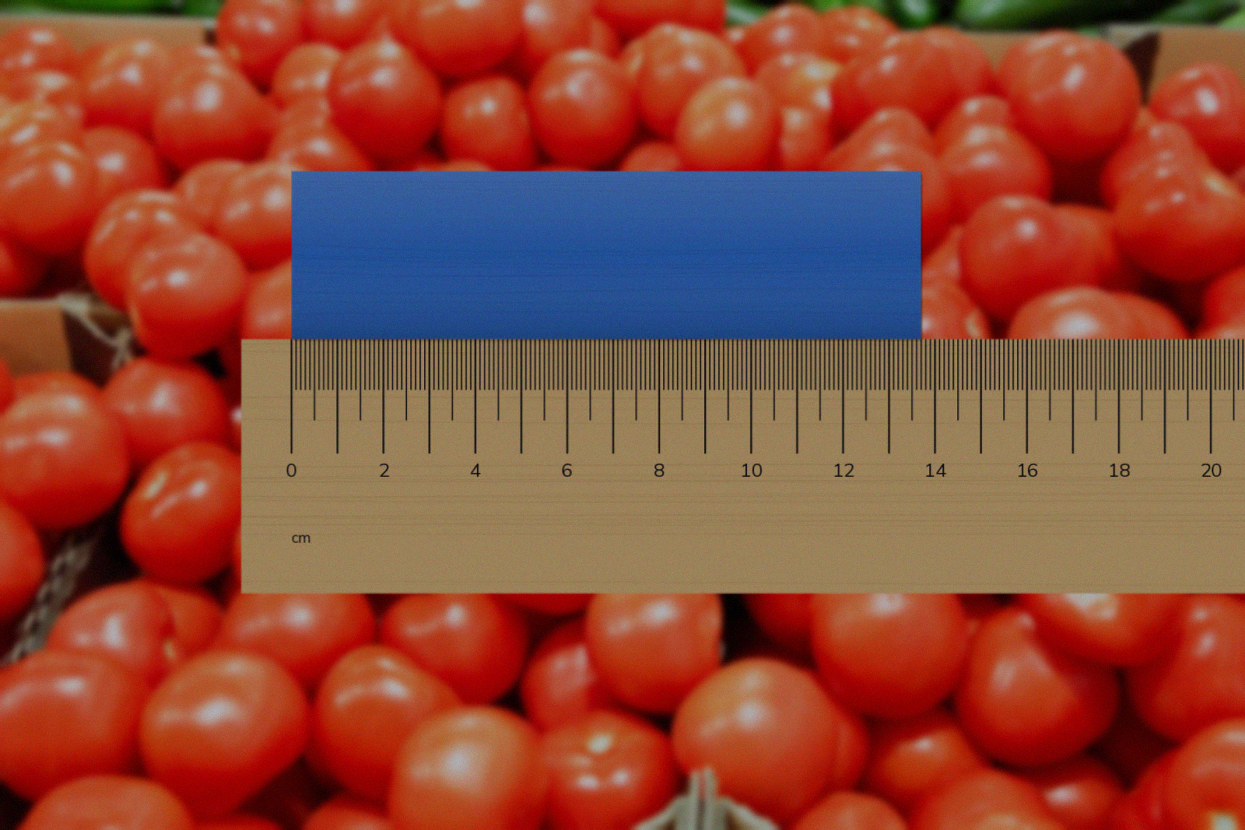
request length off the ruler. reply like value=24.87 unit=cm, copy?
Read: value=13.7 unit=cm
